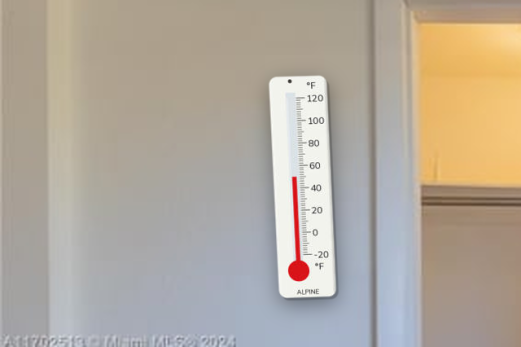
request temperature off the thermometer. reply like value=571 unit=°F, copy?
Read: value=50 unit=°F
